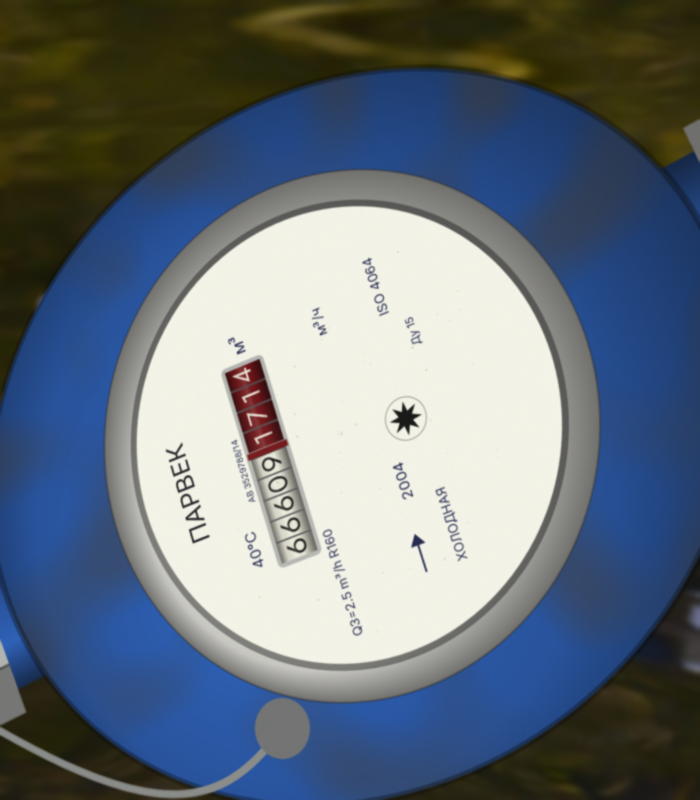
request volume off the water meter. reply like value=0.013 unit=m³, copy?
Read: value=66609.1714 unit=m³
